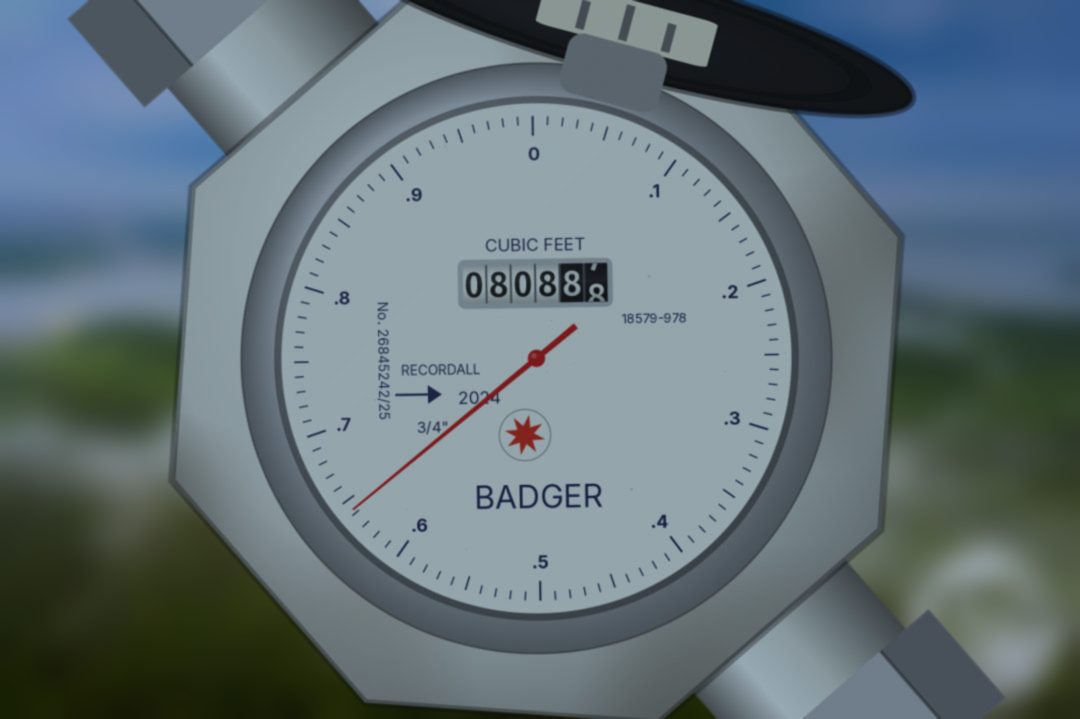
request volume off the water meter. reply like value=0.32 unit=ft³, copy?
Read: value=80887.64 unit=ft³
